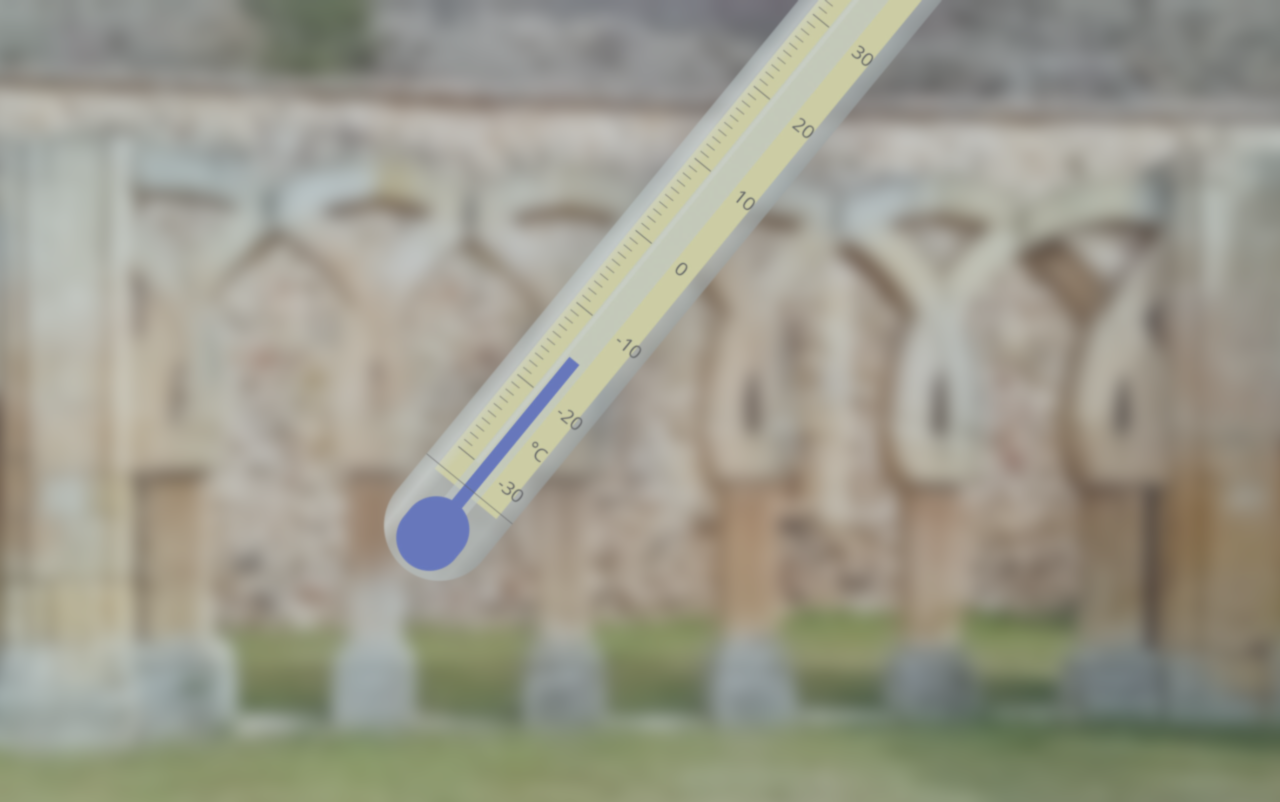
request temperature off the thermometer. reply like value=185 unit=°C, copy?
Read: value=-15 unit=°C
